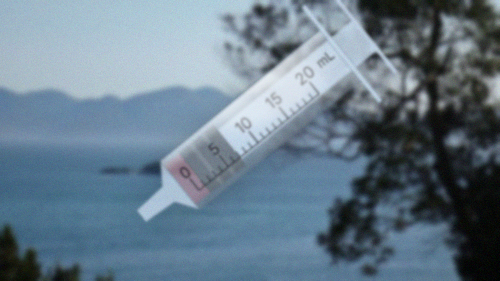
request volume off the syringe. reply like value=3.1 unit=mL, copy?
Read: value=1 unit=mL
